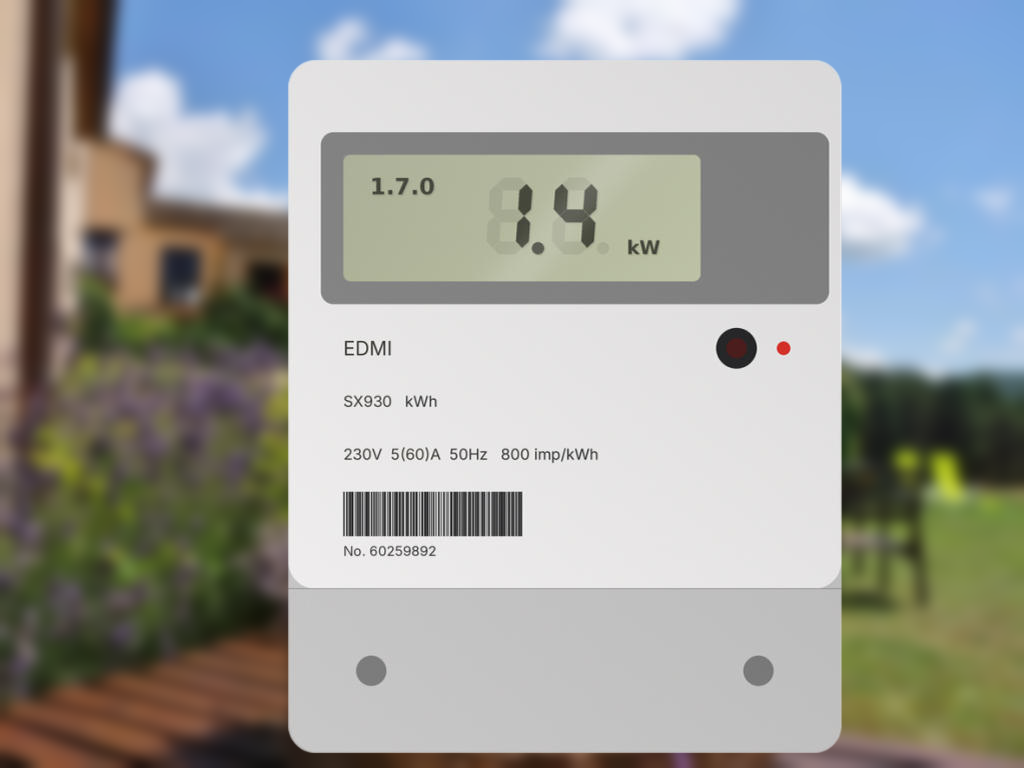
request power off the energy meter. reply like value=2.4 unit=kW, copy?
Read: value=1.4 unit=kW
